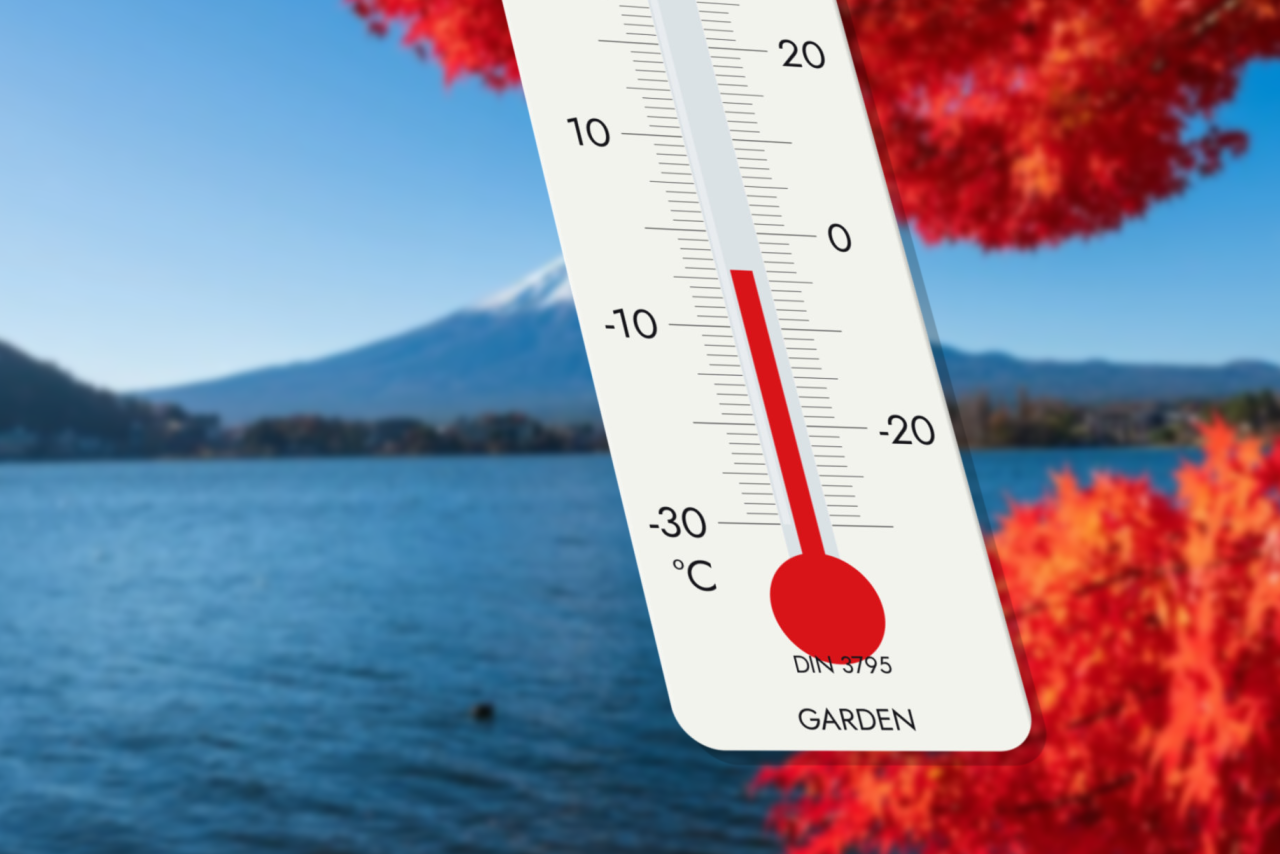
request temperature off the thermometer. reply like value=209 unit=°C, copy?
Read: value=-4 unit=°C
